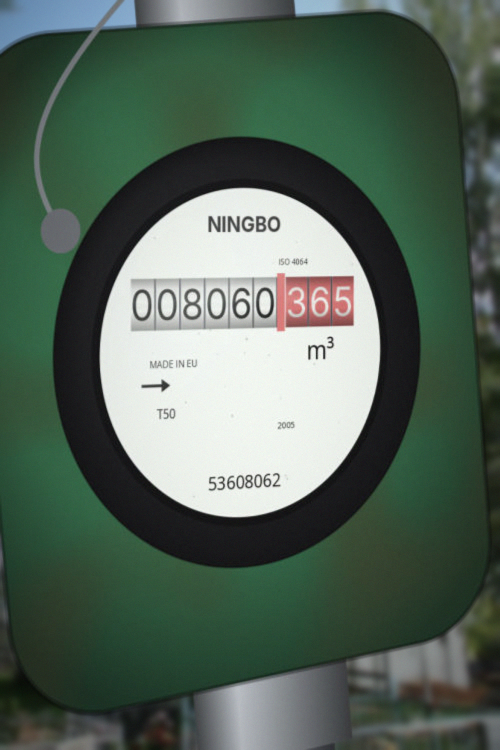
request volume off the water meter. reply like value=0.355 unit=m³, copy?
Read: value=8060.365 unit=m³
